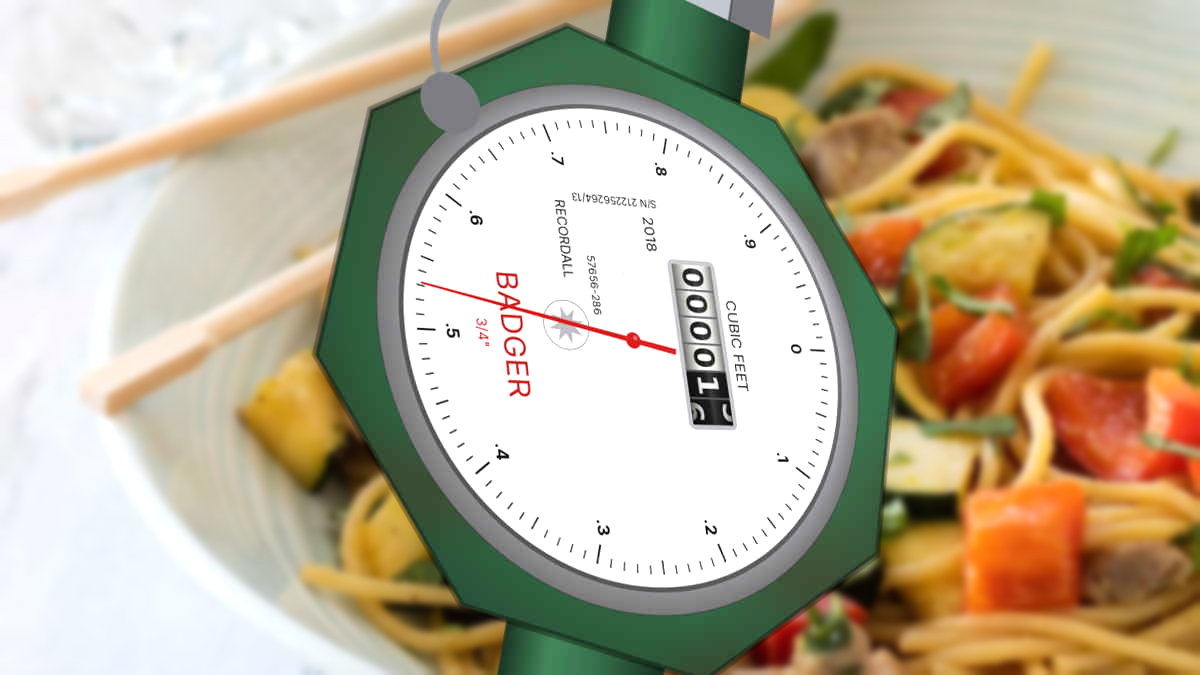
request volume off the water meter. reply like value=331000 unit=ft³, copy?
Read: value=15.53 unit=ft³
